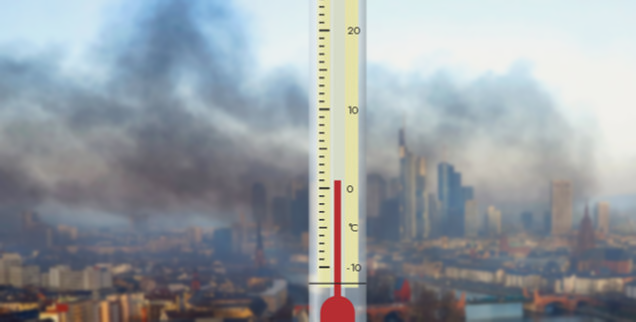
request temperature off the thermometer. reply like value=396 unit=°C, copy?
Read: value=1 unit=°C
